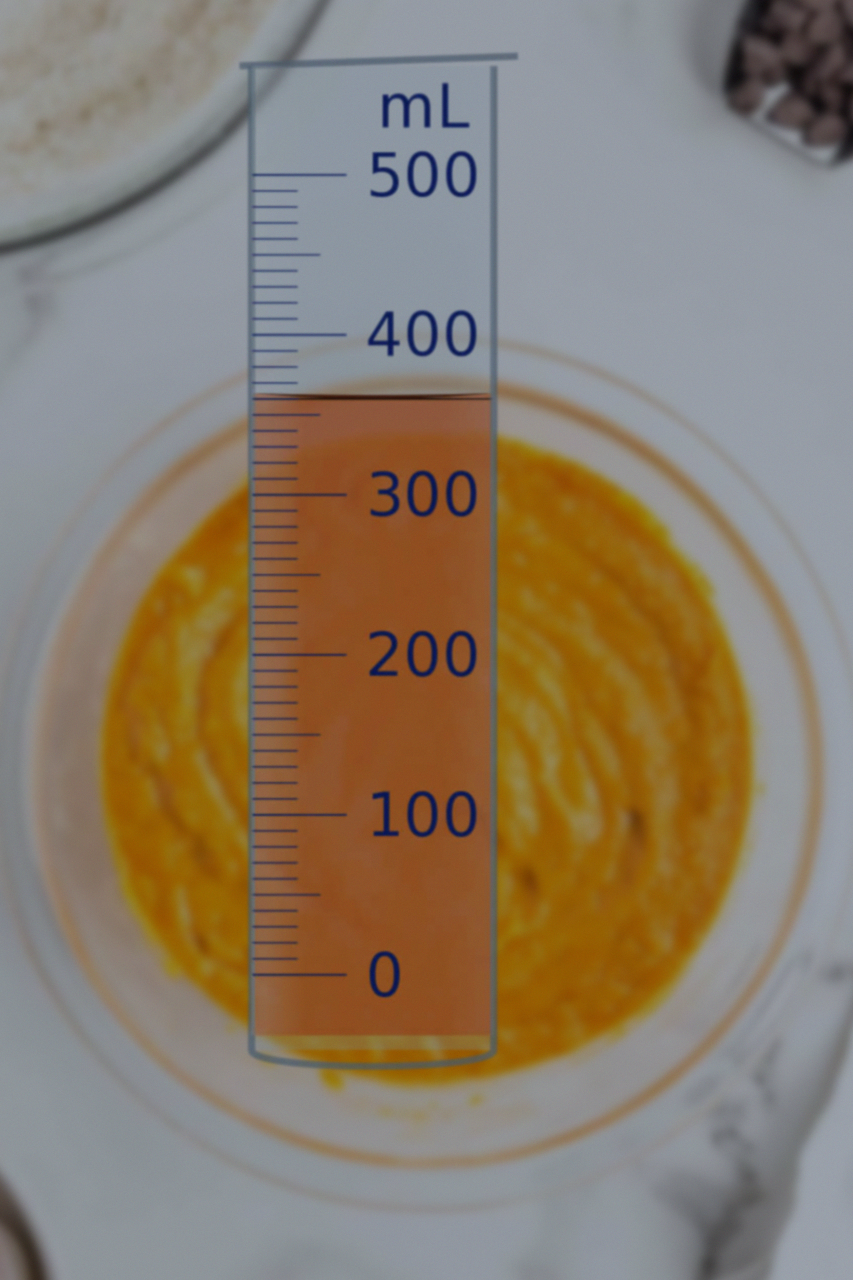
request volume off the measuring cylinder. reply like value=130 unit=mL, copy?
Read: value=360 unit=mL
